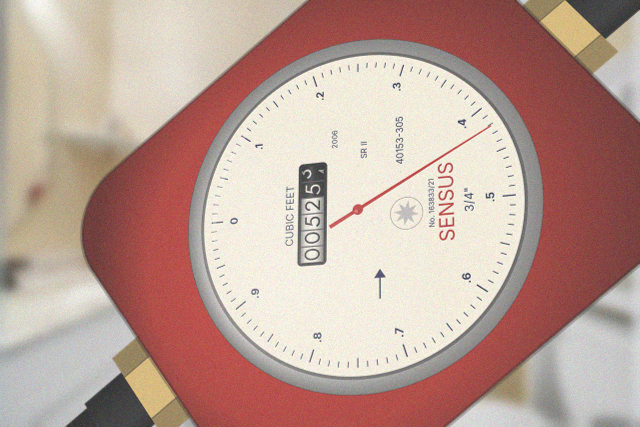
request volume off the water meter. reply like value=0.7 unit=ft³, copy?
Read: value=5253.42 unit=ft³
